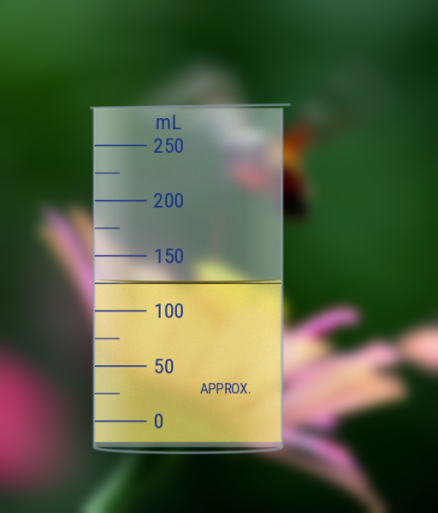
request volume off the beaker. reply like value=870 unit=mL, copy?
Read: value=125 unit=mL
